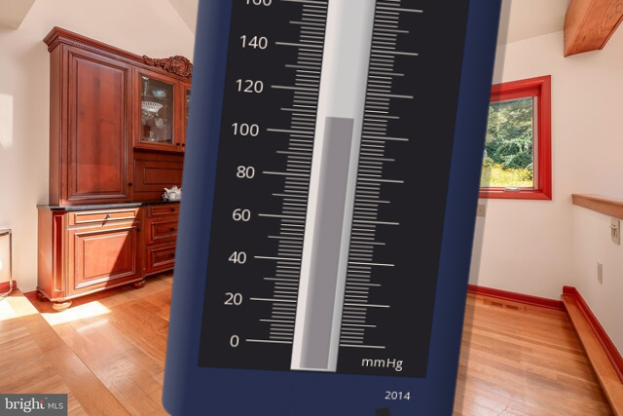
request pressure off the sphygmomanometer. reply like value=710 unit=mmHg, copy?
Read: value=108 unit=mmHg
